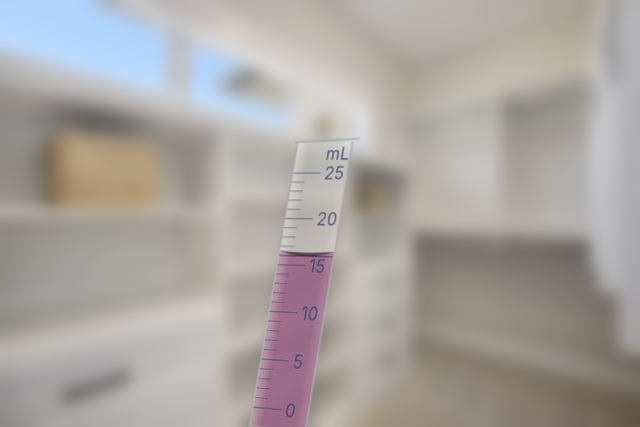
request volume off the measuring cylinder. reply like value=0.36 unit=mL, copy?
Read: value=16 unit=mL
